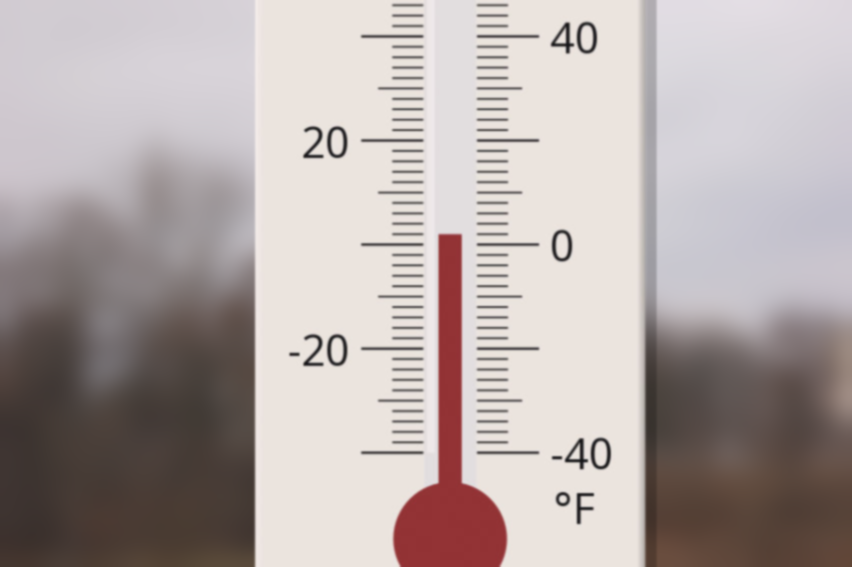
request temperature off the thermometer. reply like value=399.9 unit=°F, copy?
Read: value=2 unit=°F
